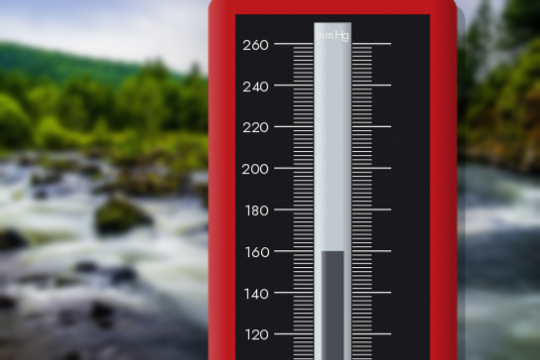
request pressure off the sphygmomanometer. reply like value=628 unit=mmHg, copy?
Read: value=160 unit=mmHg
